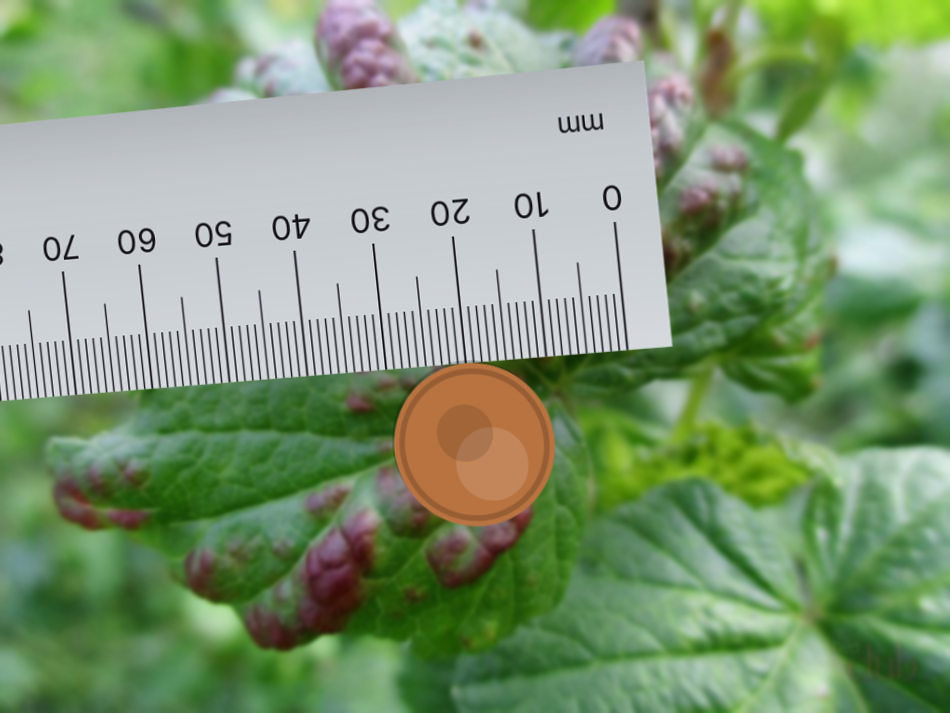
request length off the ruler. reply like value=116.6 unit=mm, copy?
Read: value=20 unit=mm
